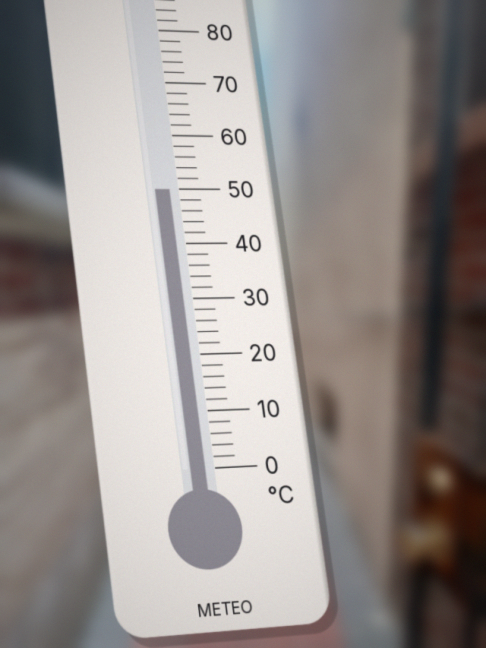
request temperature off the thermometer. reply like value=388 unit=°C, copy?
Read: value=50 unit=°C
